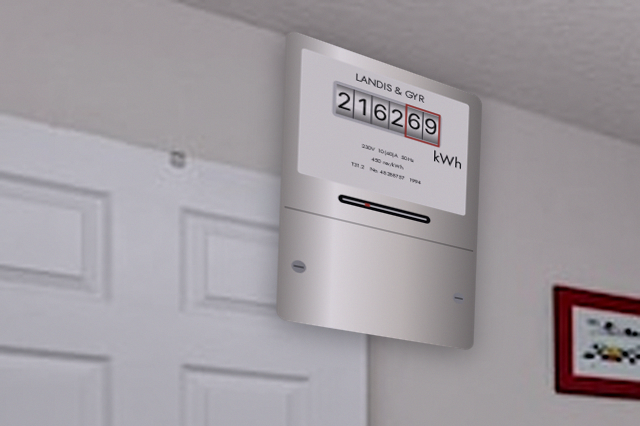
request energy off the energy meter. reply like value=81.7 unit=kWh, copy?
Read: value=2162.69 unit=kWh
